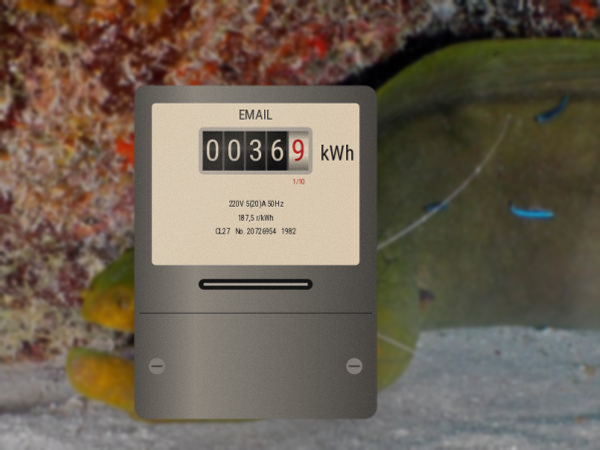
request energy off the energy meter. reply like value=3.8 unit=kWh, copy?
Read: value=36.9 unit=kWh
